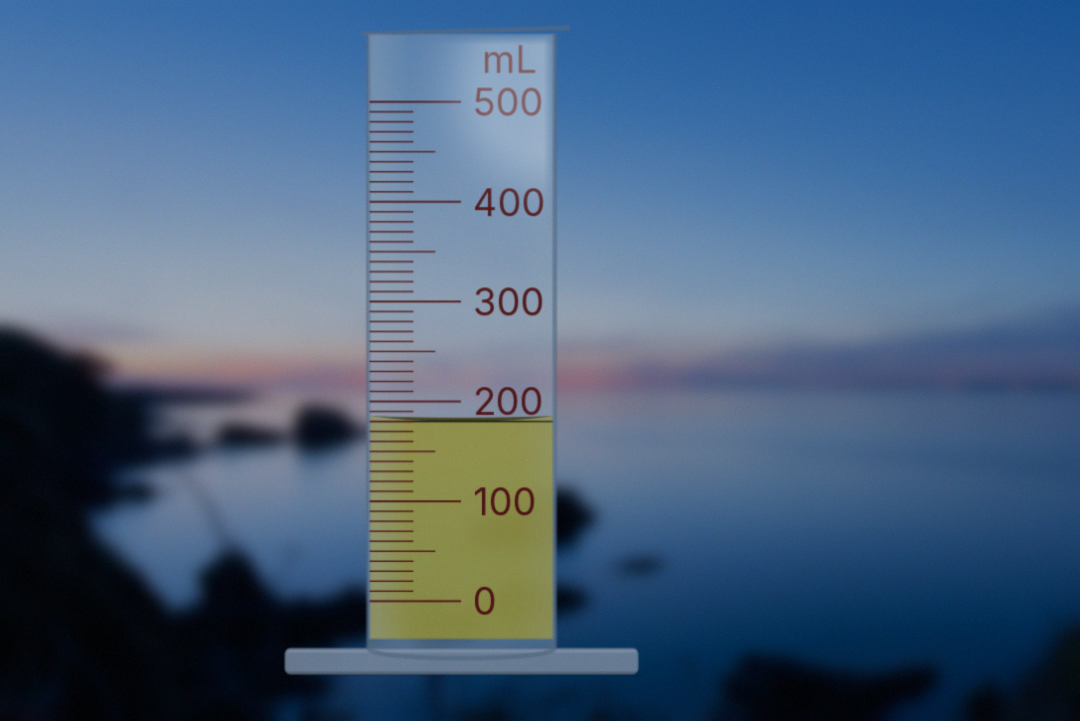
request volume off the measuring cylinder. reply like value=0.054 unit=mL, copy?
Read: value=180 unit=mL
